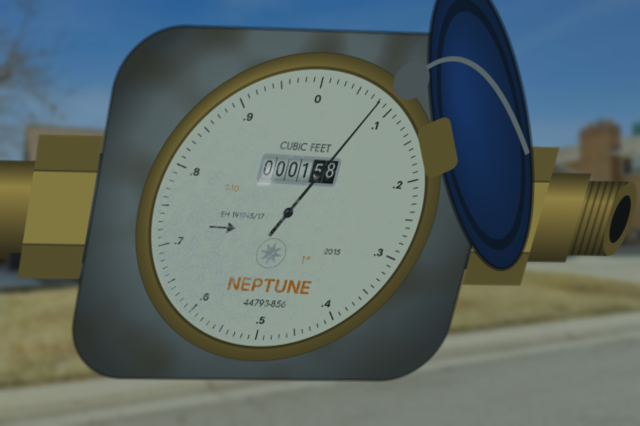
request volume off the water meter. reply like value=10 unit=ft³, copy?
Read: value=158.08 unit=ft³
